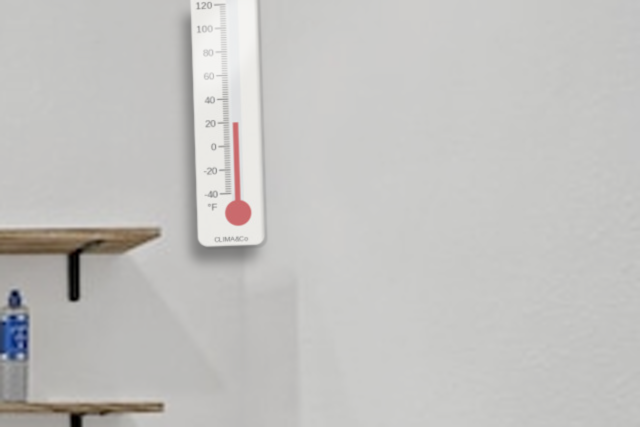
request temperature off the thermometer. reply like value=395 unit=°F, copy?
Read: value=20 unit=°F
